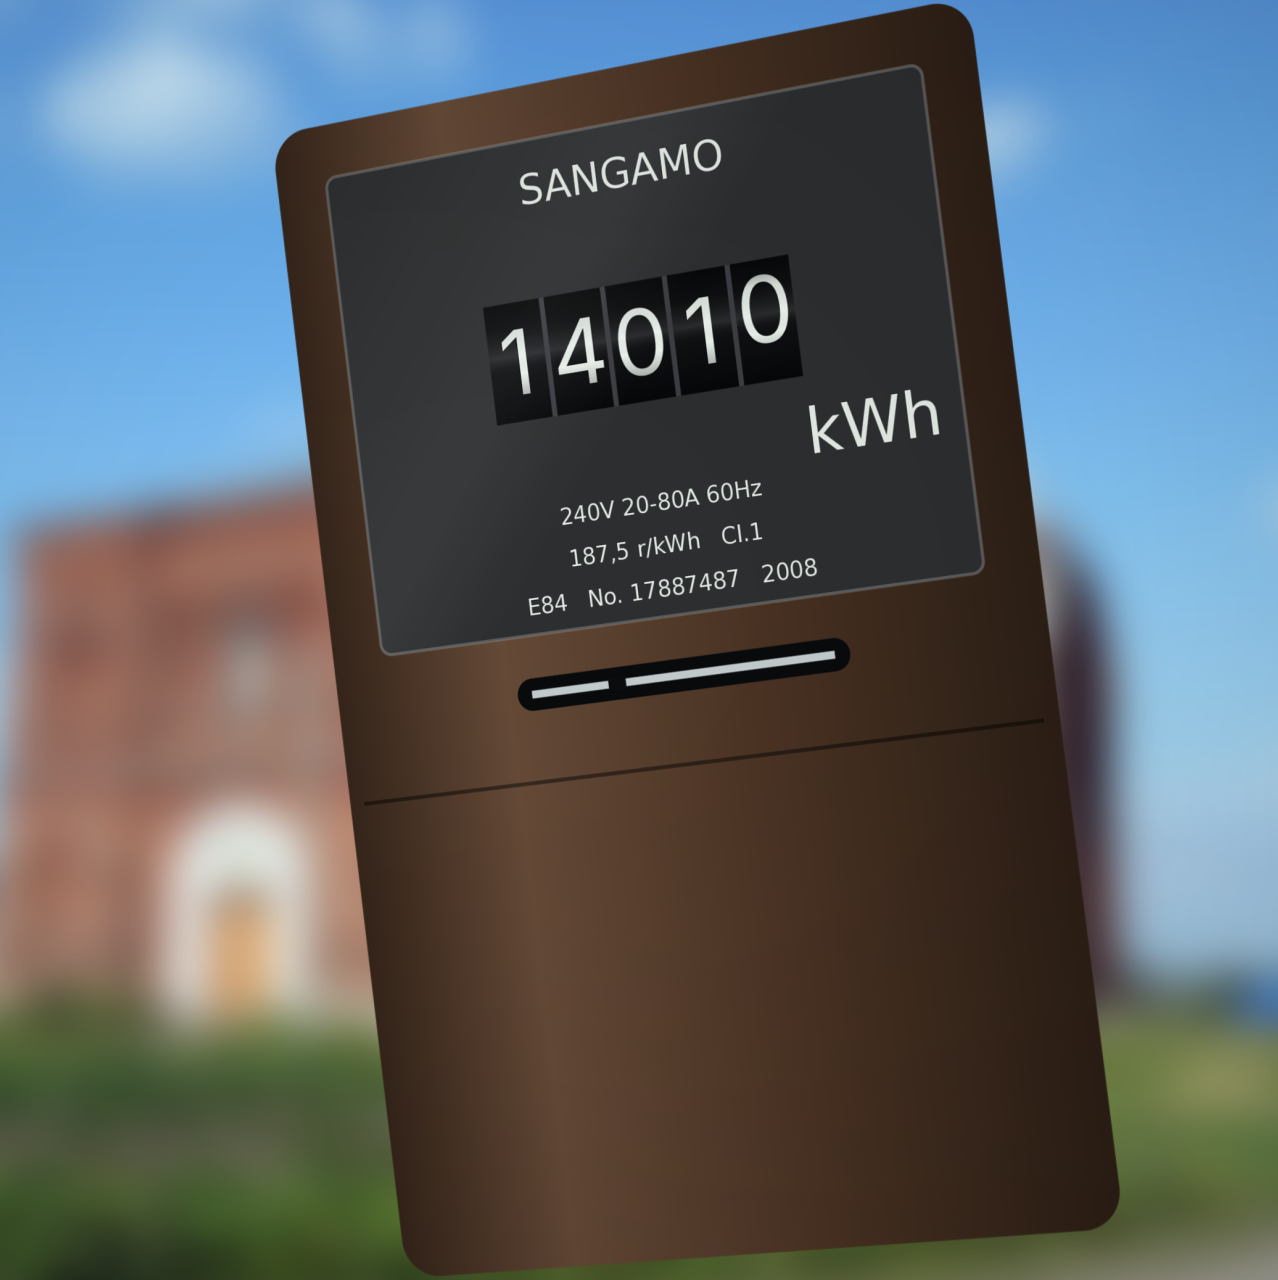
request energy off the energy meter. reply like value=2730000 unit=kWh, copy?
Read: value=14010 unit=kWh
